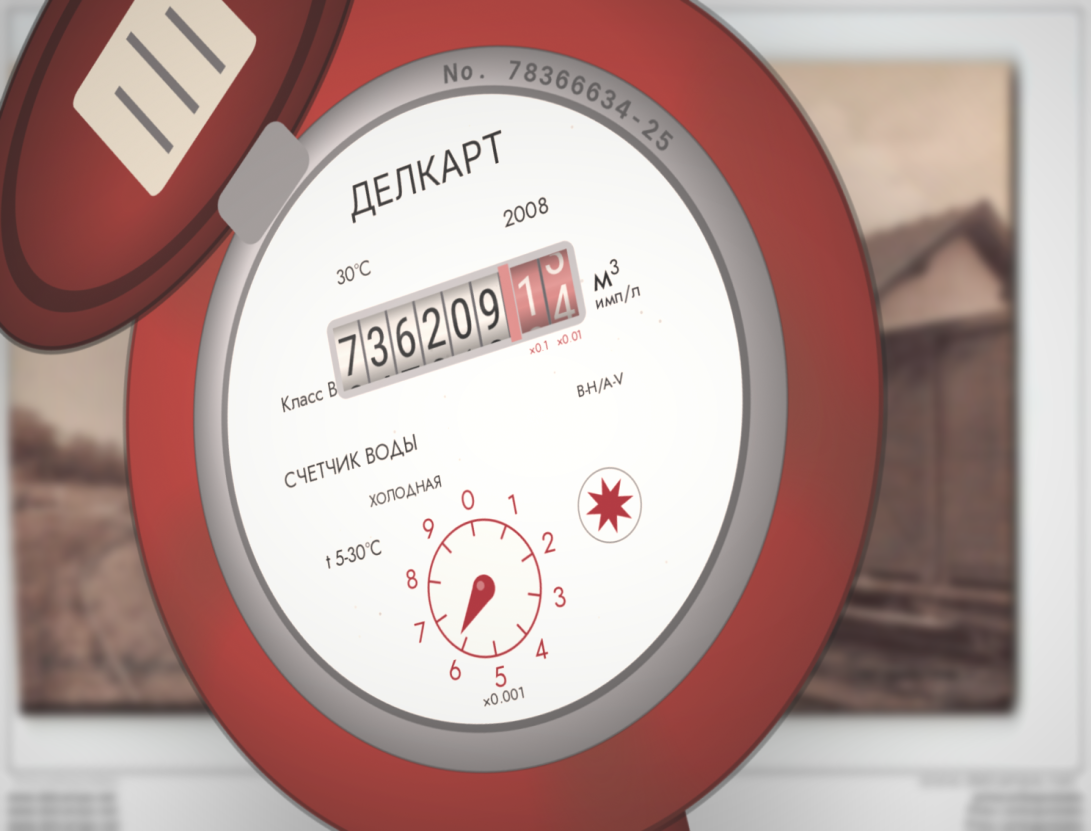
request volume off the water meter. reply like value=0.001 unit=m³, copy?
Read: value=736209.136 unit=m³
